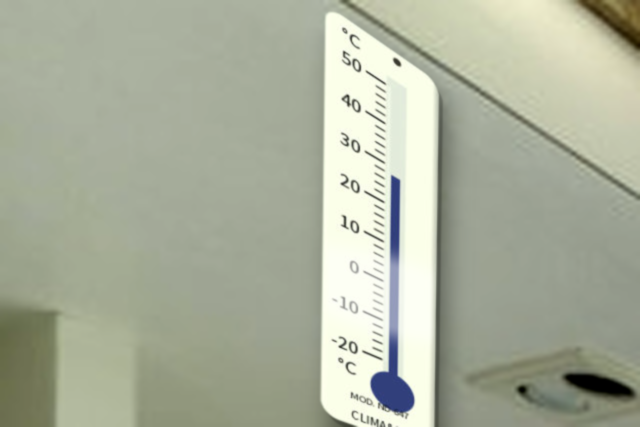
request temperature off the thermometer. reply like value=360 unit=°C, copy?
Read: value=28 unit=°C
